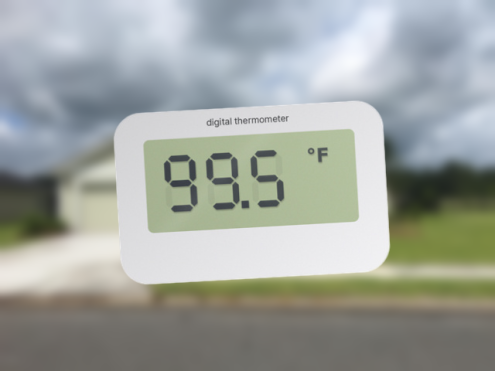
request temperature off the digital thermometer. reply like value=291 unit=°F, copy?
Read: value=99.5 unit=°F
